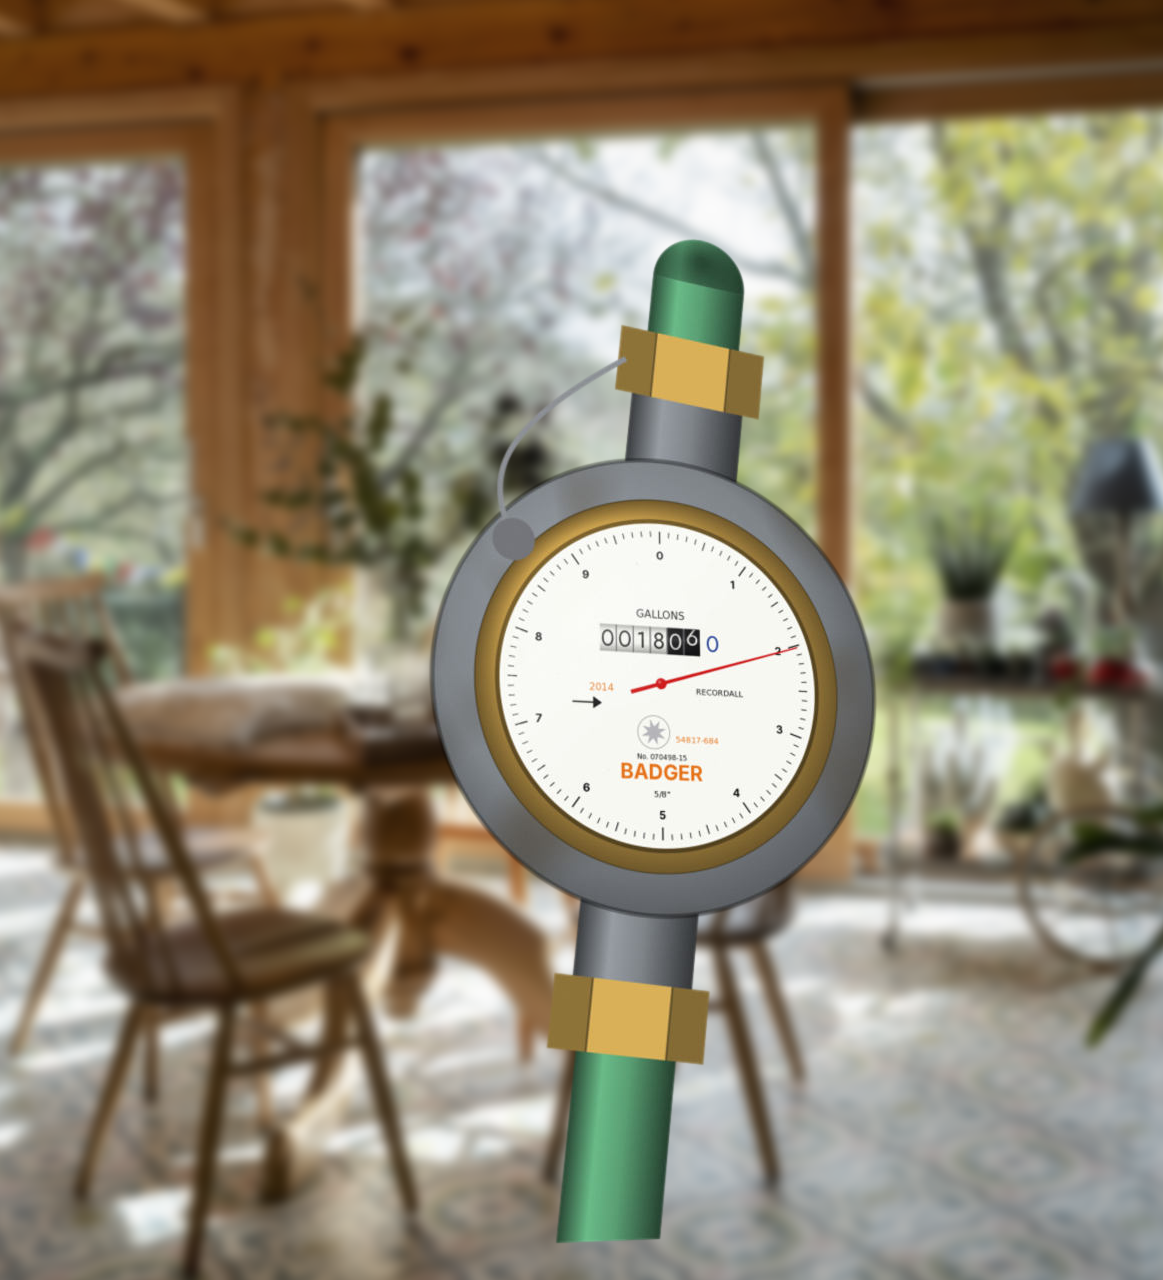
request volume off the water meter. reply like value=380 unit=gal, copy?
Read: value=18062.0 unit=gal
